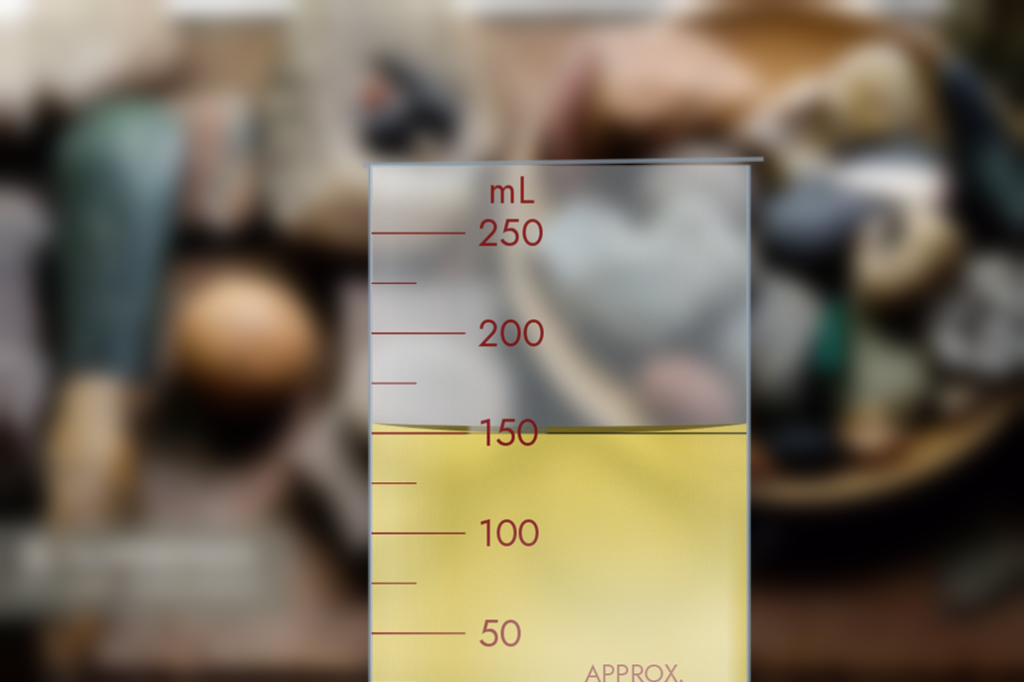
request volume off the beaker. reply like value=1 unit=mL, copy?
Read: value=150 unit=mL
